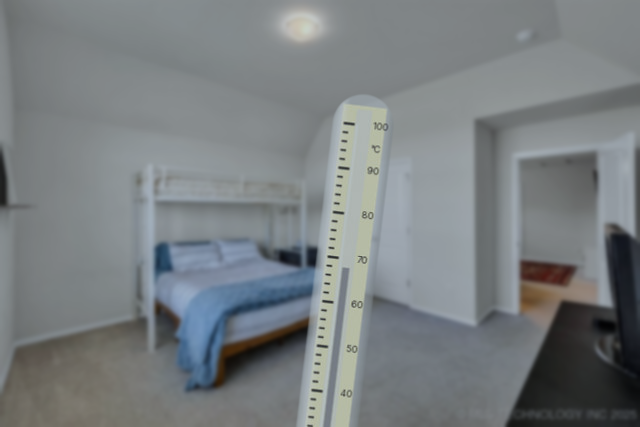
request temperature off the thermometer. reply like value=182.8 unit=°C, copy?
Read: value=68 unit=°C
